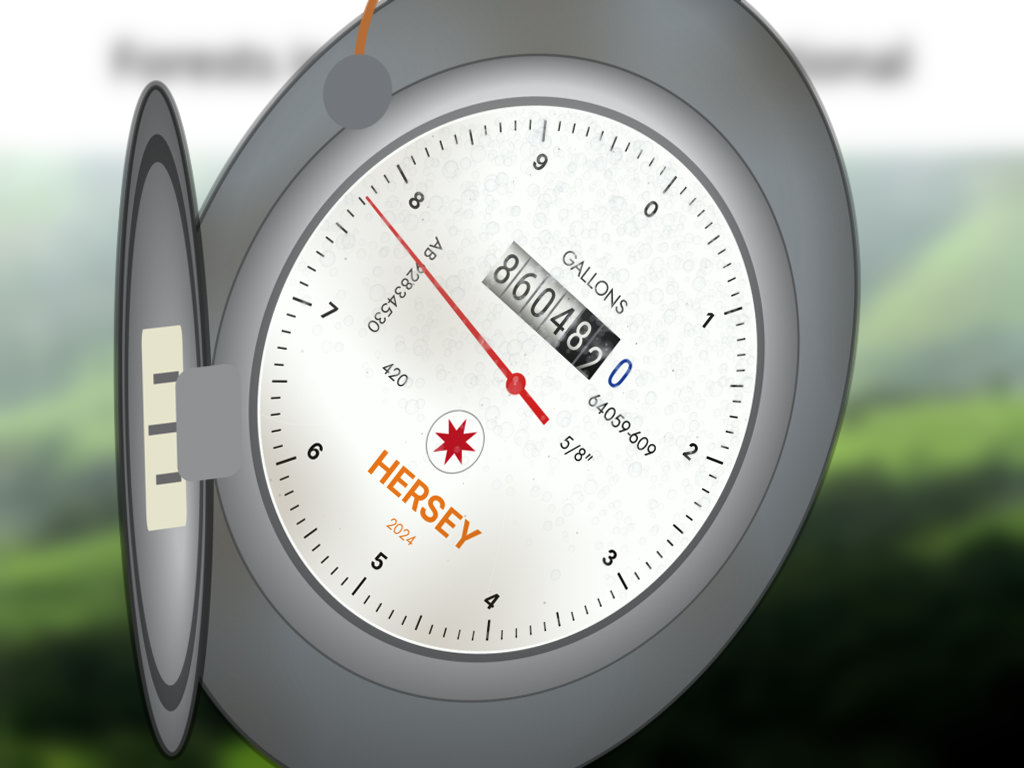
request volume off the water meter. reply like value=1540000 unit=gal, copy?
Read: value=8604817.7 unit=gal
